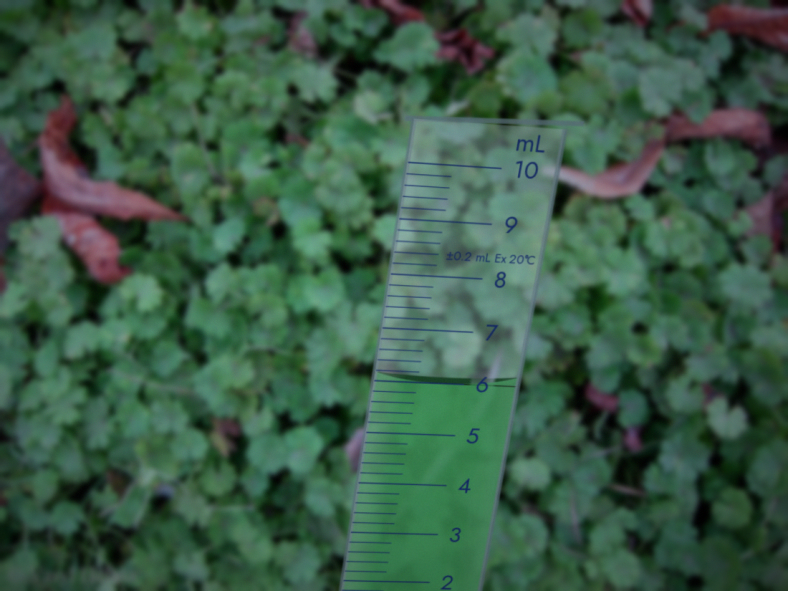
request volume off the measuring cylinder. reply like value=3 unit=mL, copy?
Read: value=6 unit=mL
